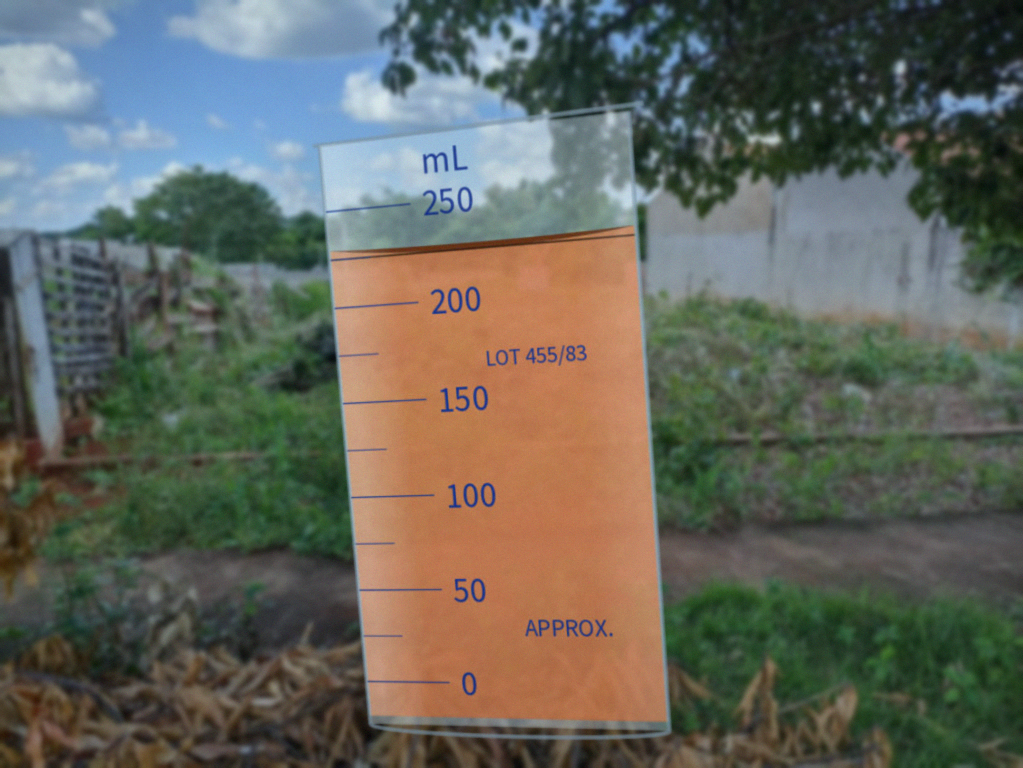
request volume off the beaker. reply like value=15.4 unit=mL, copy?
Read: value=225 unit=mL
